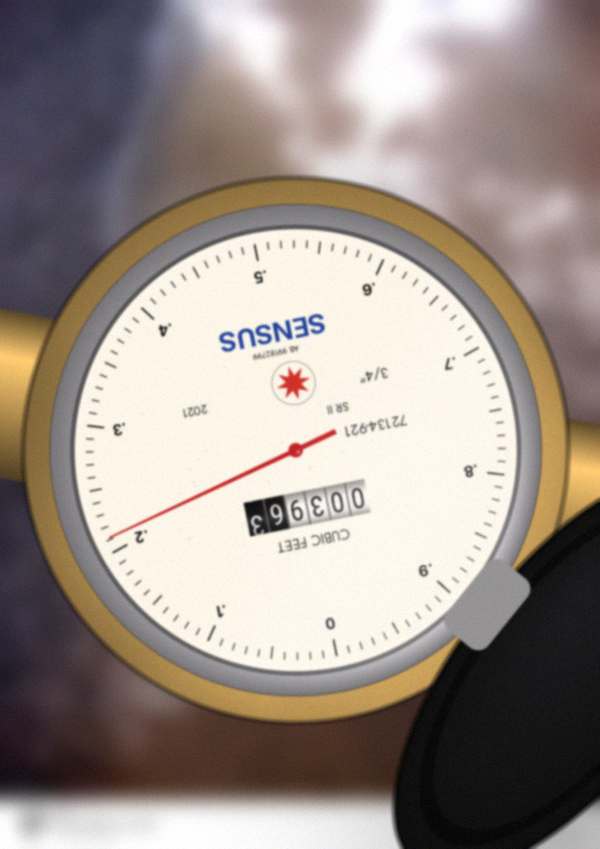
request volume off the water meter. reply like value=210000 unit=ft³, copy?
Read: value=3963.21 unit=ft³
